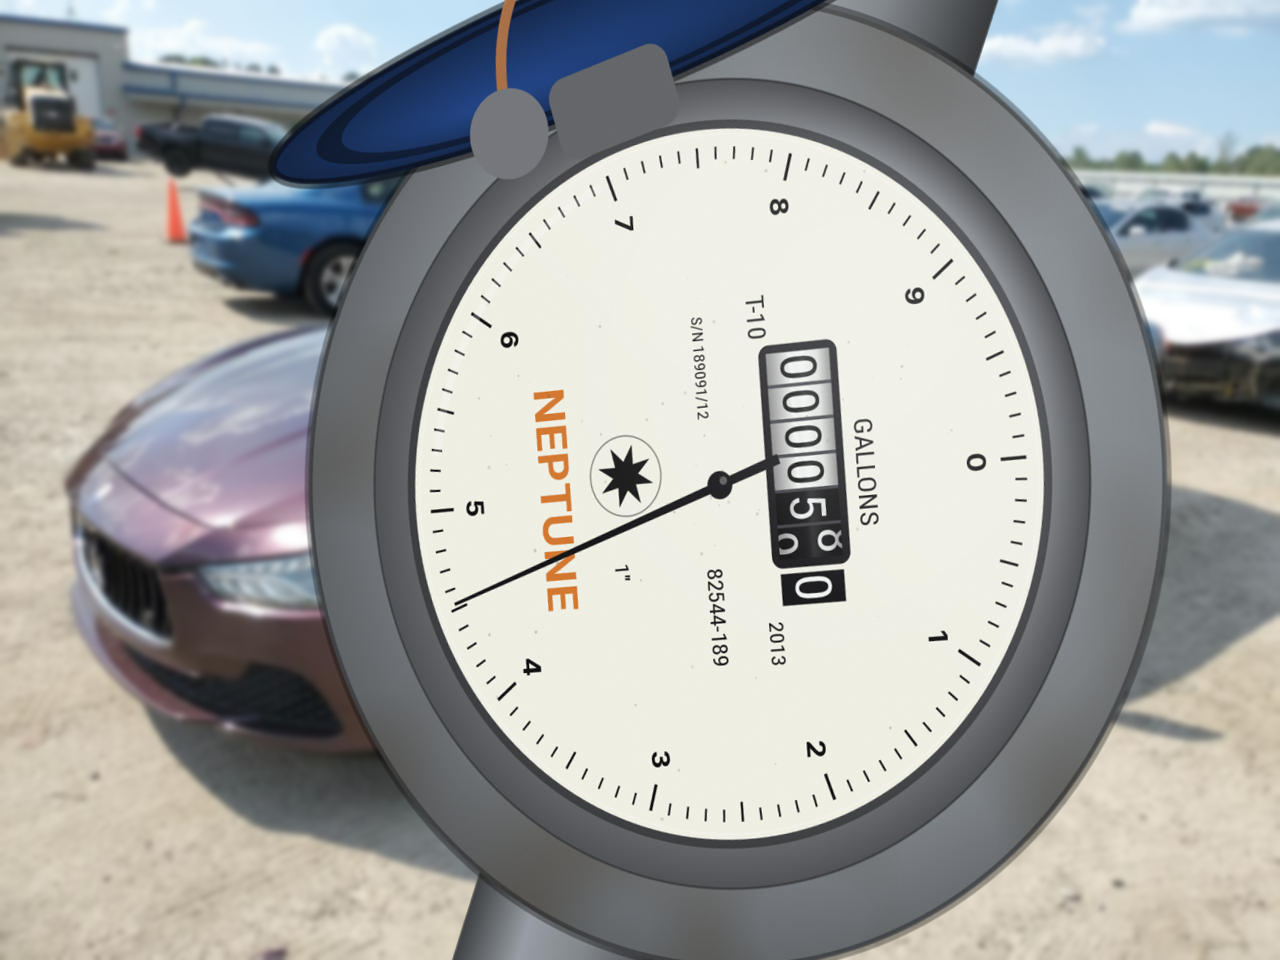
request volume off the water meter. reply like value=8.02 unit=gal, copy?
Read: value=584.5 unit=gal
